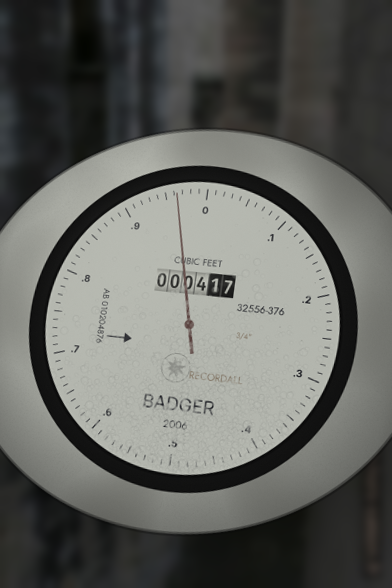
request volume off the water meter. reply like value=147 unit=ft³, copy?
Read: value=416.96 unit=ft³
